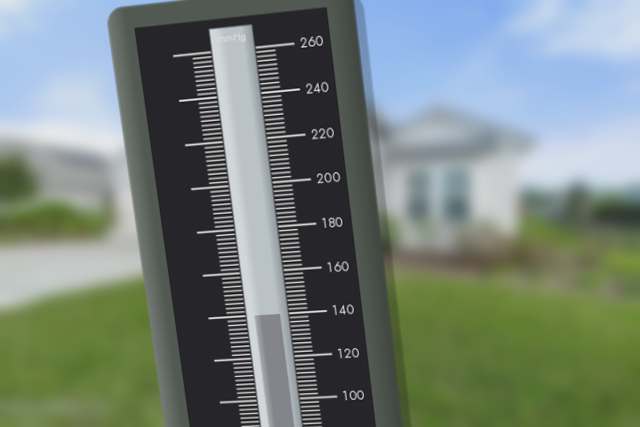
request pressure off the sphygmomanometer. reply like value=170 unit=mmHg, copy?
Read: value=140 unit=mmHg
